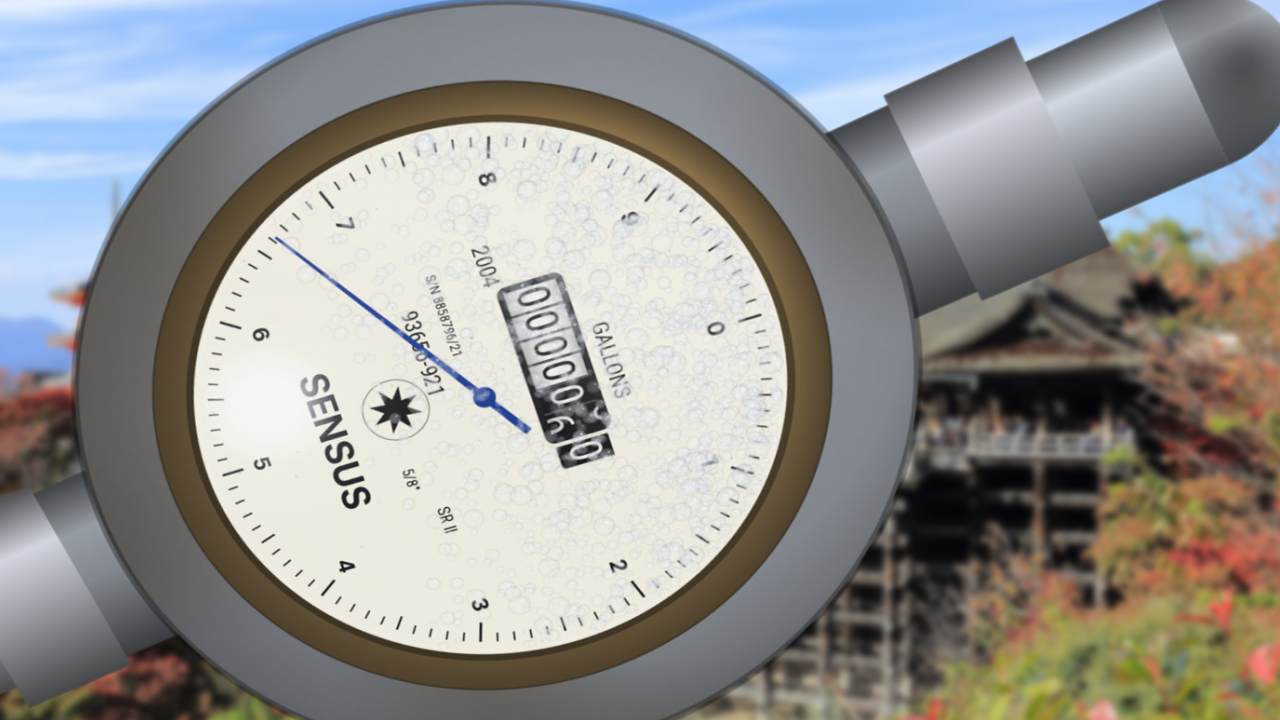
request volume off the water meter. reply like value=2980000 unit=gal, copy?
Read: value=56.6 unit=gal
